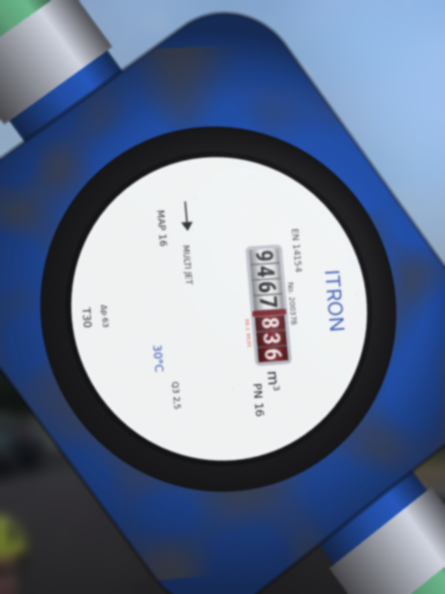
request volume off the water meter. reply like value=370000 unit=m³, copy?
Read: value=9467.836 unit=m³
